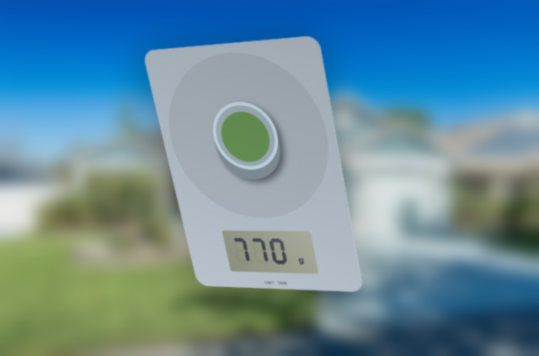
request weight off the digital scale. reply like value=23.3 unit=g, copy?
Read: value=770 unit=g
